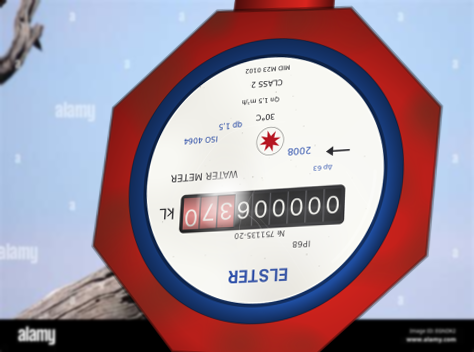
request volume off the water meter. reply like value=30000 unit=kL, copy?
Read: value=6.370 unit=kL
